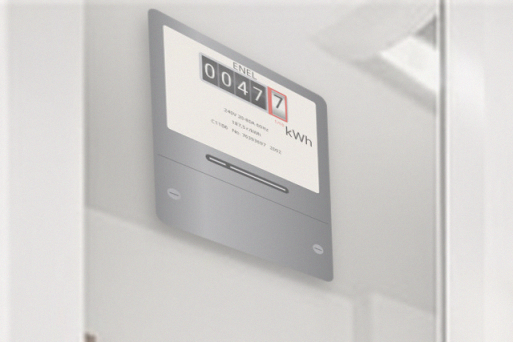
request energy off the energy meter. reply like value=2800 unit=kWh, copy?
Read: value=47.7 unit=kWh
